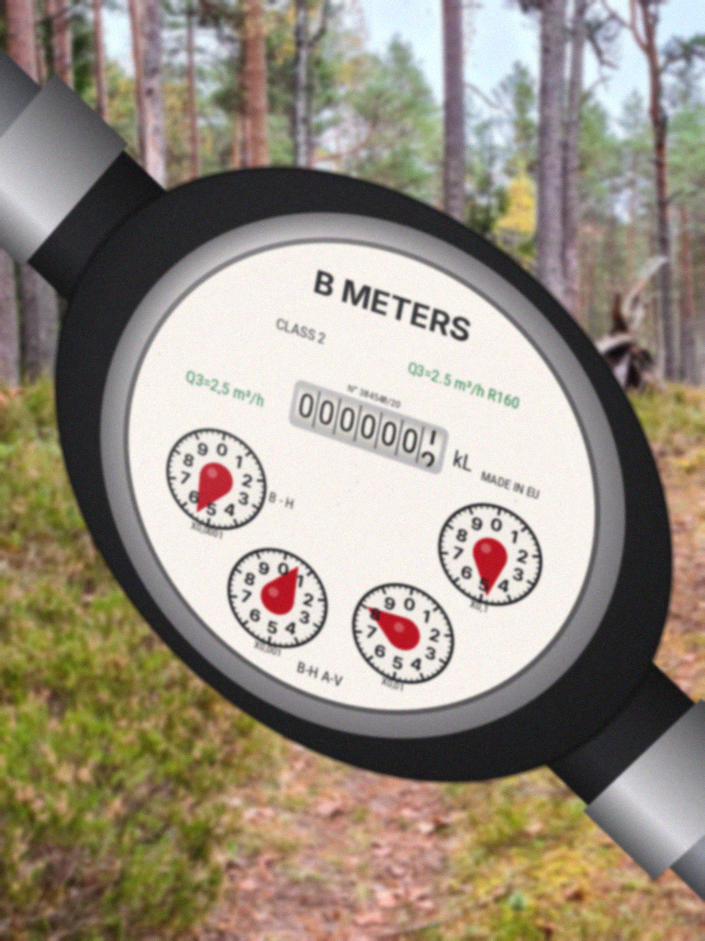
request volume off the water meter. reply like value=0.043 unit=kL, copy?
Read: value=1.4805 unit=kL
